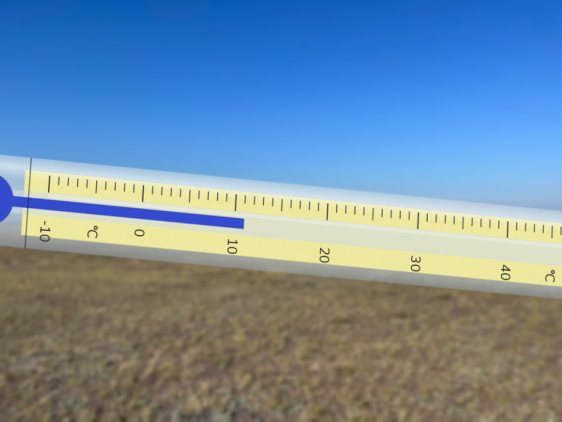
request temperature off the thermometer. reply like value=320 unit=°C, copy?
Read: value=11 unit=°C
